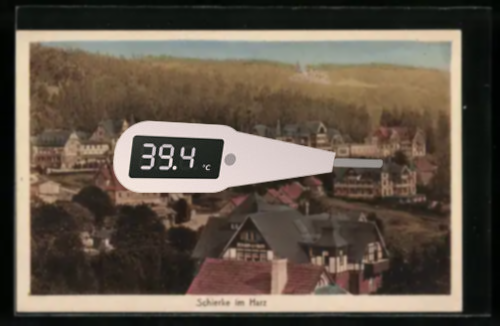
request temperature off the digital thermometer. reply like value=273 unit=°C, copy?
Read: value=39.4 unit=°C
